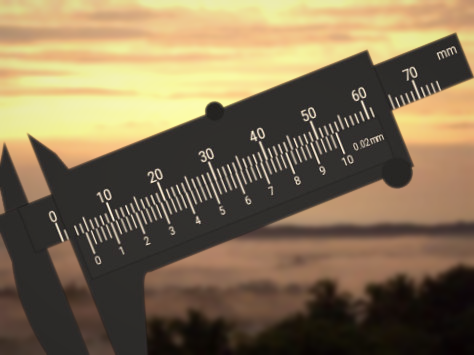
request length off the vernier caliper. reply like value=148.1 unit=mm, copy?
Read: value=4.5 unit=mm
